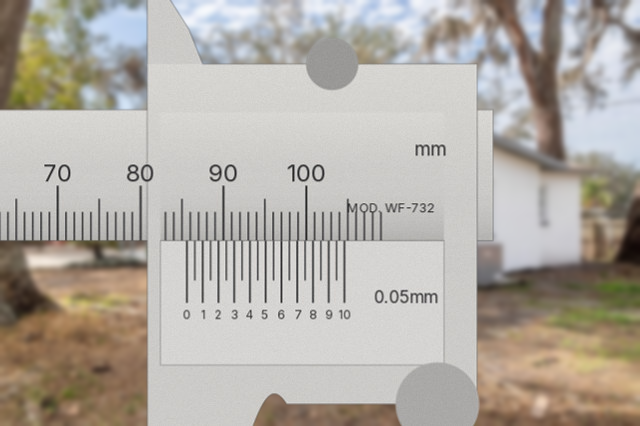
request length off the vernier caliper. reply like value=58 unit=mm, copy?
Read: value=85.6 unit=mm
